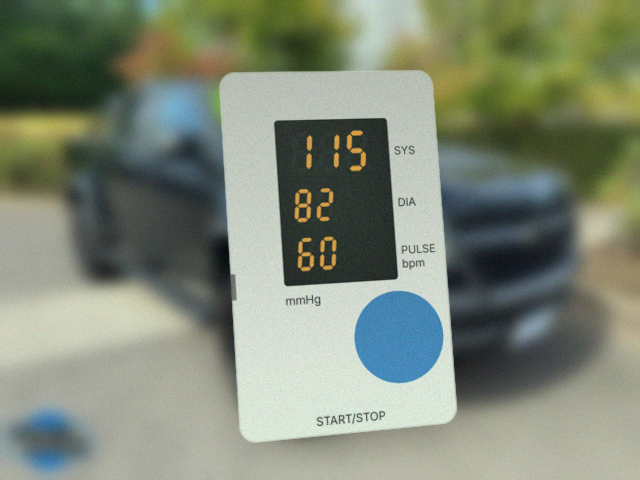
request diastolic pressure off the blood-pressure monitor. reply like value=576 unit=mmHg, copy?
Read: value=82 unit=mmHg
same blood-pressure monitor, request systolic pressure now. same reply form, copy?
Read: value=115 unit=mmHg
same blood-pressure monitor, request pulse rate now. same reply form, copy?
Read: value=60 unit=bpm
